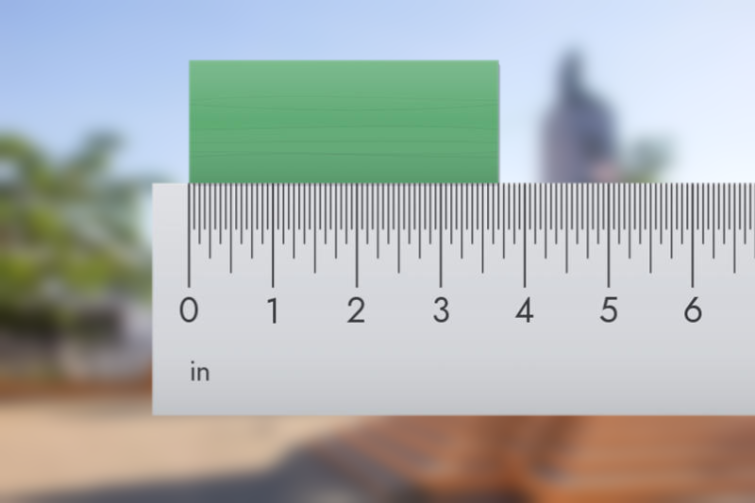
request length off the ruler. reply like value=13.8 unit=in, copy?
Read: value=3.6875 unit=in
